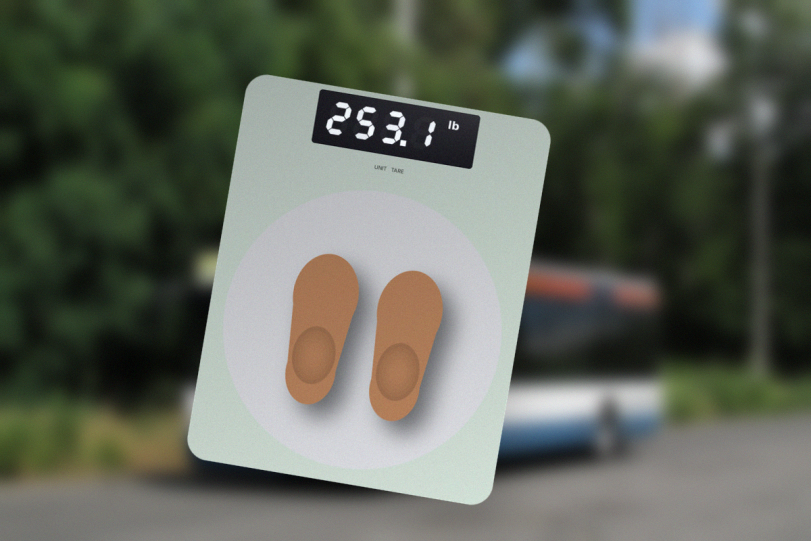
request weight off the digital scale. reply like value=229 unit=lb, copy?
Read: value=253.1 unit=lb
